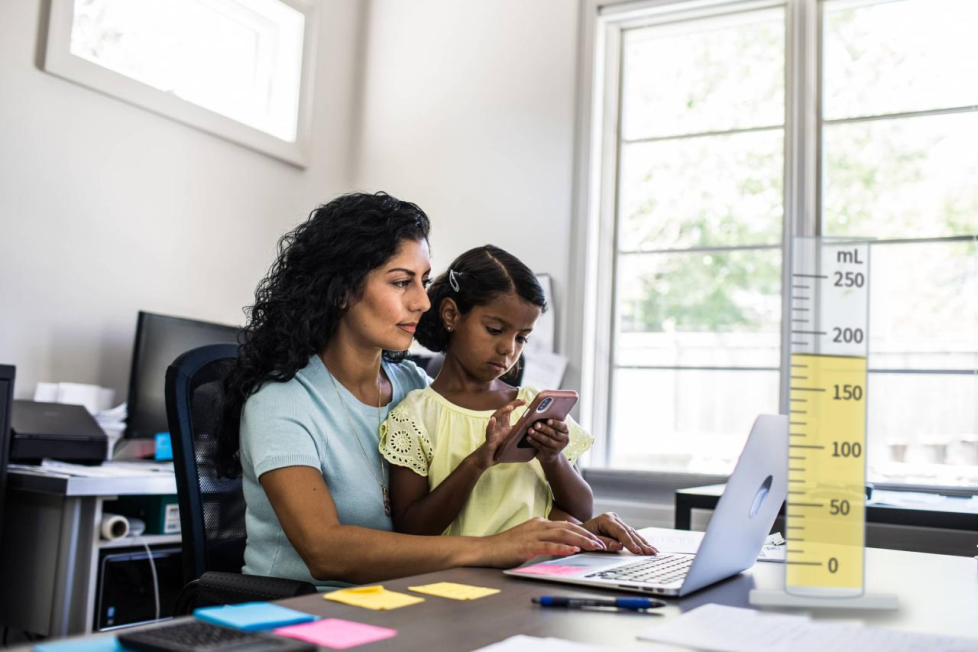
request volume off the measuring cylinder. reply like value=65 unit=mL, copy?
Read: value=180 unit=mL
